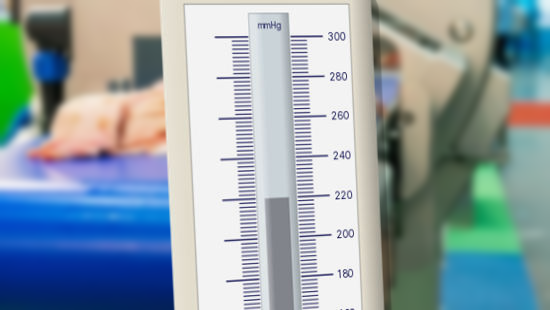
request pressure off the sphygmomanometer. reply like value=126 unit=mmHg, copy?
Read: value=220 unit=mmHg
